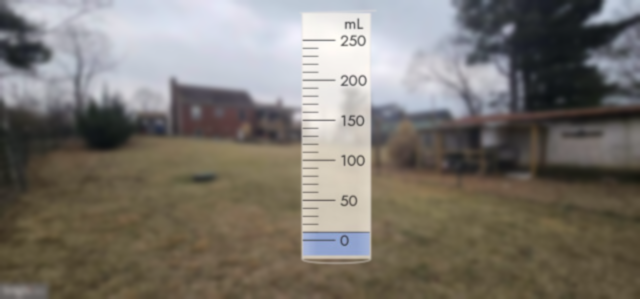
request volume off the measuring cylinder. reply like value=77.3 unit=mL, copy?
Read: value=10 unit=mL
